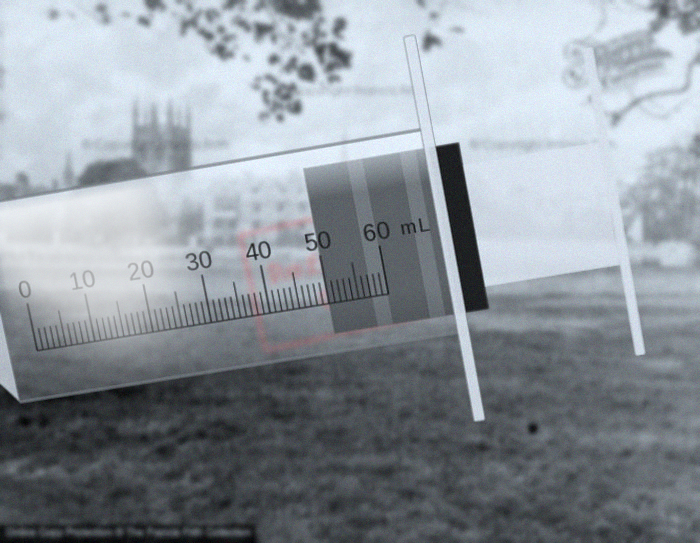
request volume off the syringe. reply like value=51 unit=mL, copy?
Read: value=50 unit=mL
